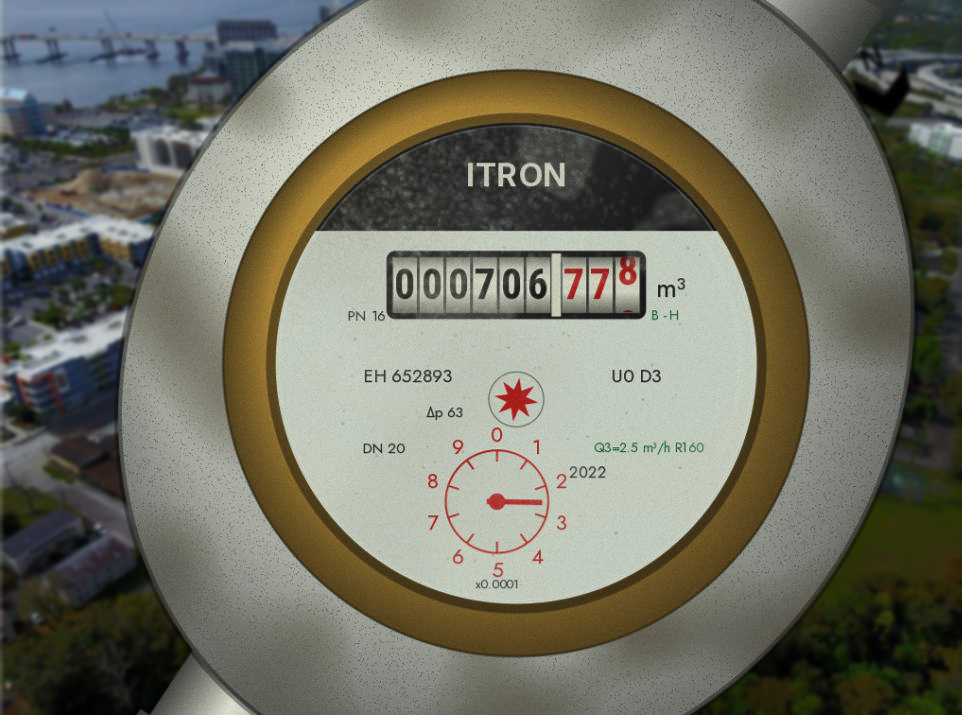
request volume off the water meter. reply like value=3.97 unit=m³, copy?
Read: value=706.7782 unit=m³
